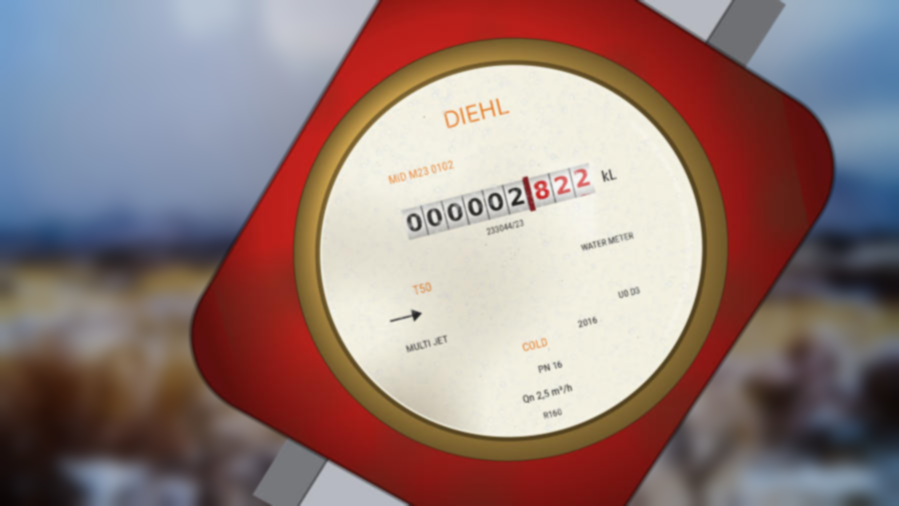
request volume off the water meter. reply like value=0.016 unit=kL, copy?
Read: value=2.822 unit=kL
